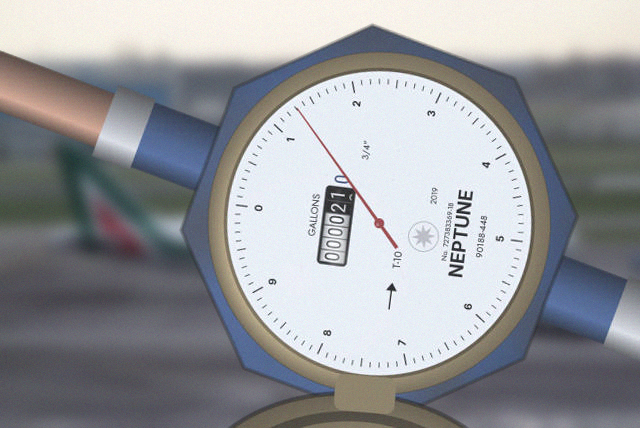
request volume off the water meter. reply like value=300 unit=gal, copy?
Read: value=211.3 unit=gal
